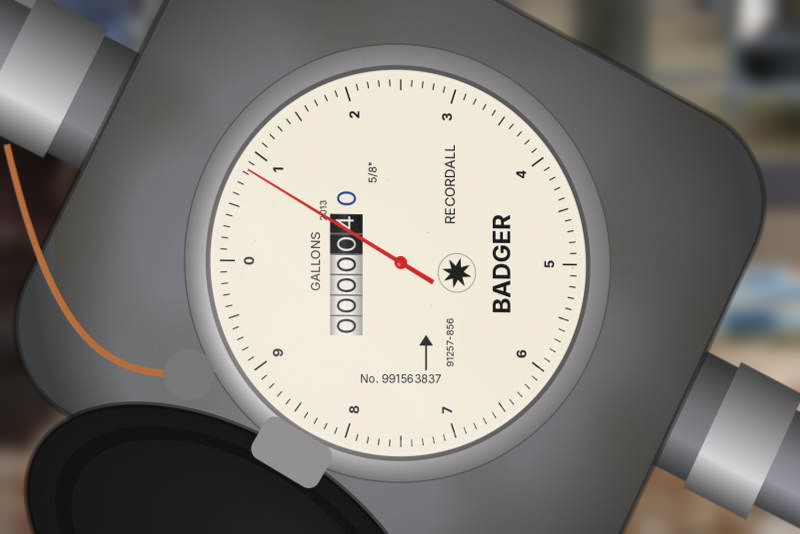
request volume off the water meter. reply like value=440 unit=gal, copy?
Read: value=40.8 unit=gal
